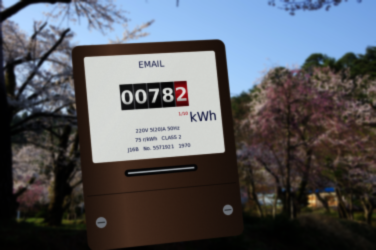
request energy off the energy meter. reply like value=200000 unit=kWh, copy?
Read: value=78.2 unit=kWh
